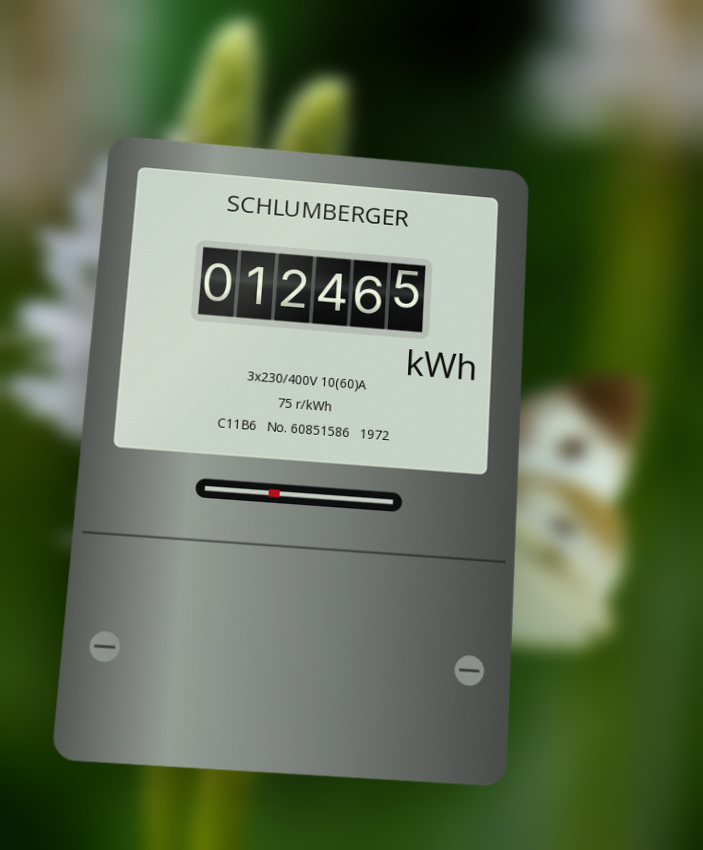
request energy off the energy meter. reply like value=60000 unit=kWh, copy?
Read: value=12465 unit=kWh
